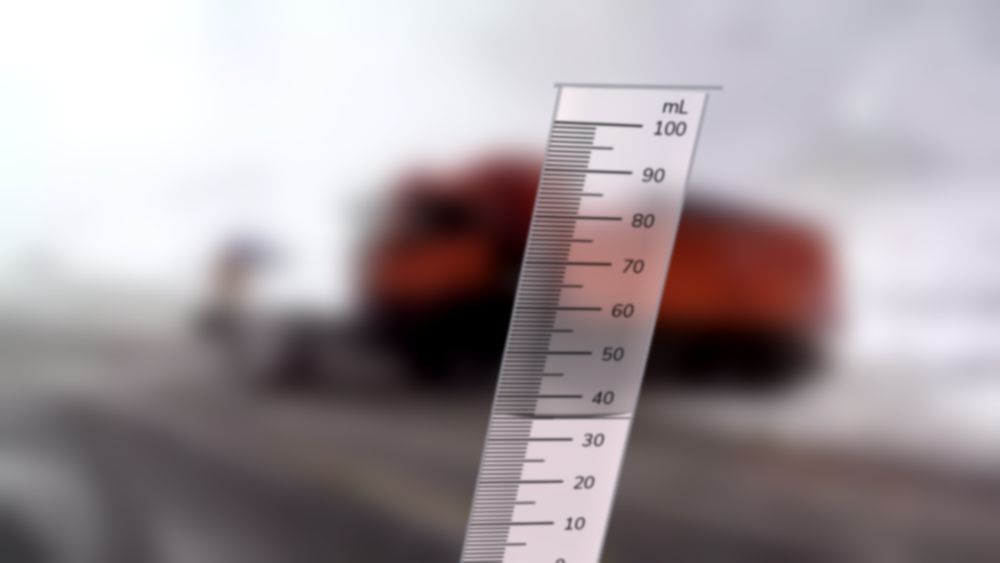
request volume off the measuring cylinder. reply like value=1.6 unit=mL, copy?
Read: value=35 unit=mL
